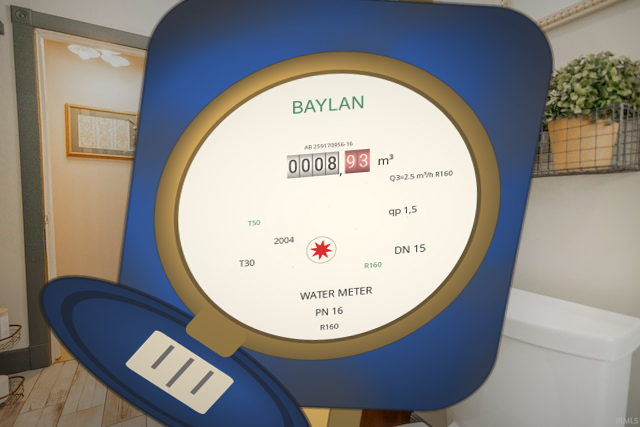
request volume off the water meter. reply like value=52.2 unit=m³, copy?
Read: value=8.93 unit=m³
